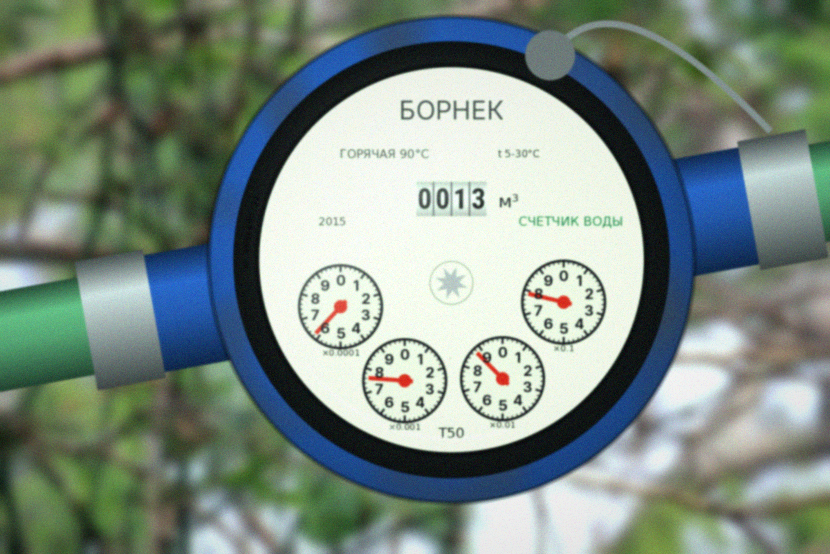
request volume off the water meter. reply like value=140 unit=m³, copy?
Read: value=13.7876 unit=m³
